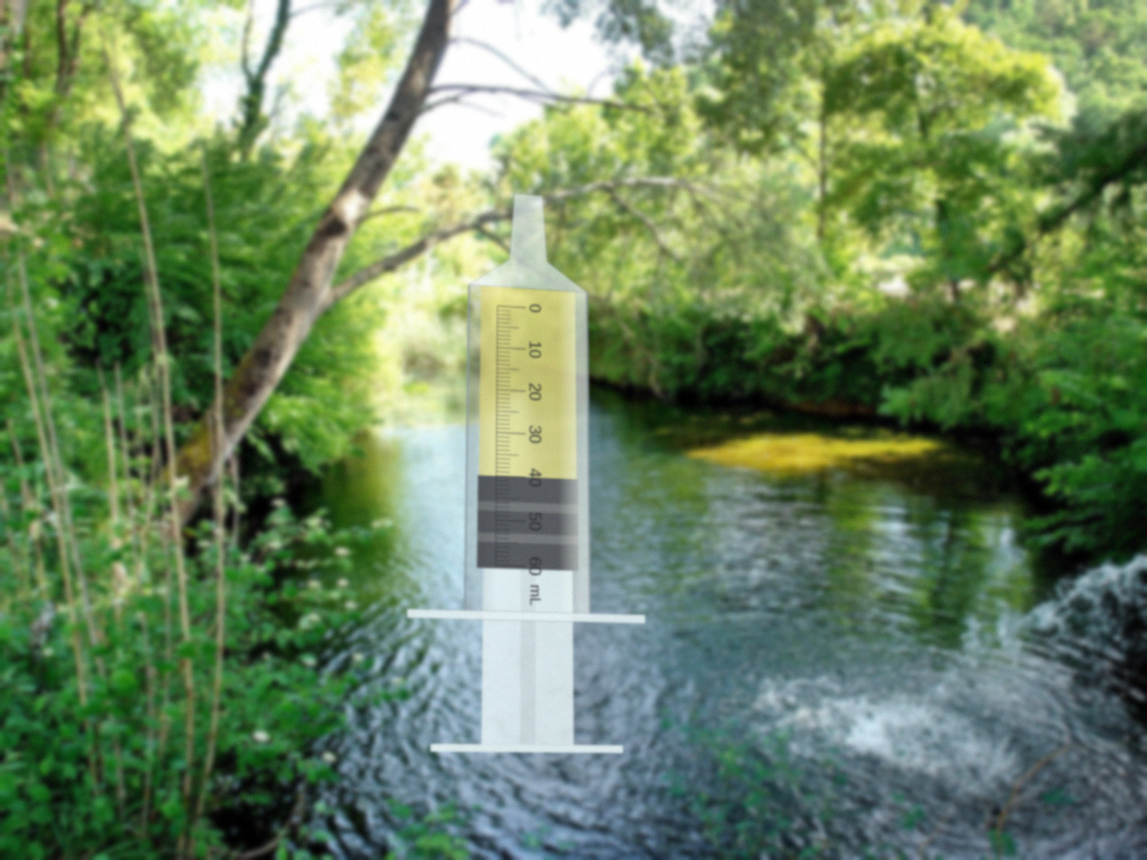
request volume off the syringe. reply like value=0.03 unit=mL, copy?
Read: value=40 unit=mL
